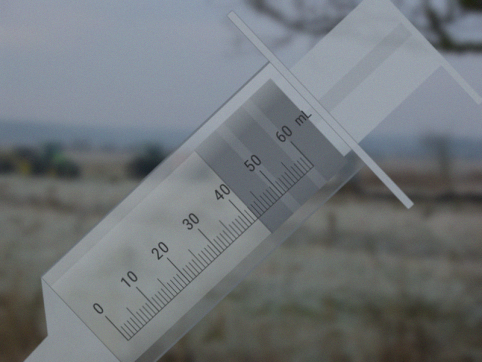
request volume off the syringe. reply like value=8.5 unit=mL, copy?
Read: value=42 unit=mL
